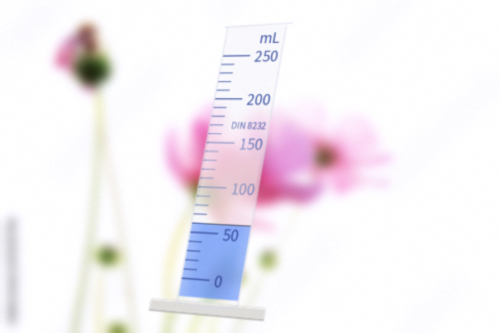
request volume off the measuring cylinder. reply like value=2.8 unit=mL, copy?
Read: value=60 unit=mL
